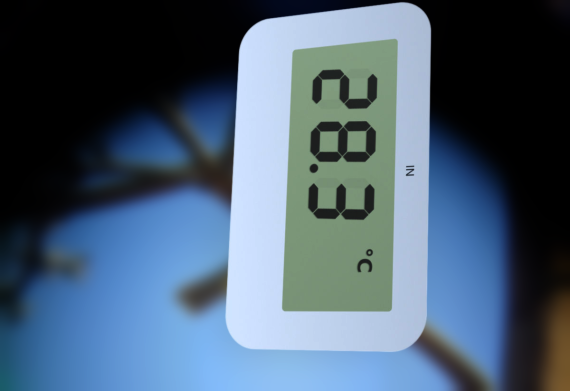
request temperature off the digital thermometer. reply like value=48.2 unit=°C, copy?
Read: value=28.3 unit=°C
